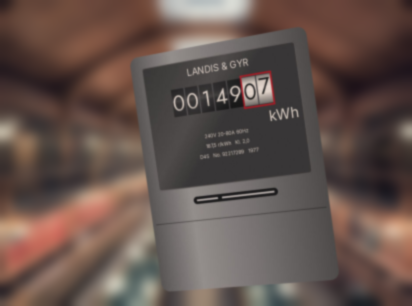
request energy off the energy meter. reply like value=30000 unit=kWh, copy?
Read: value=149.07 unit=kWh
